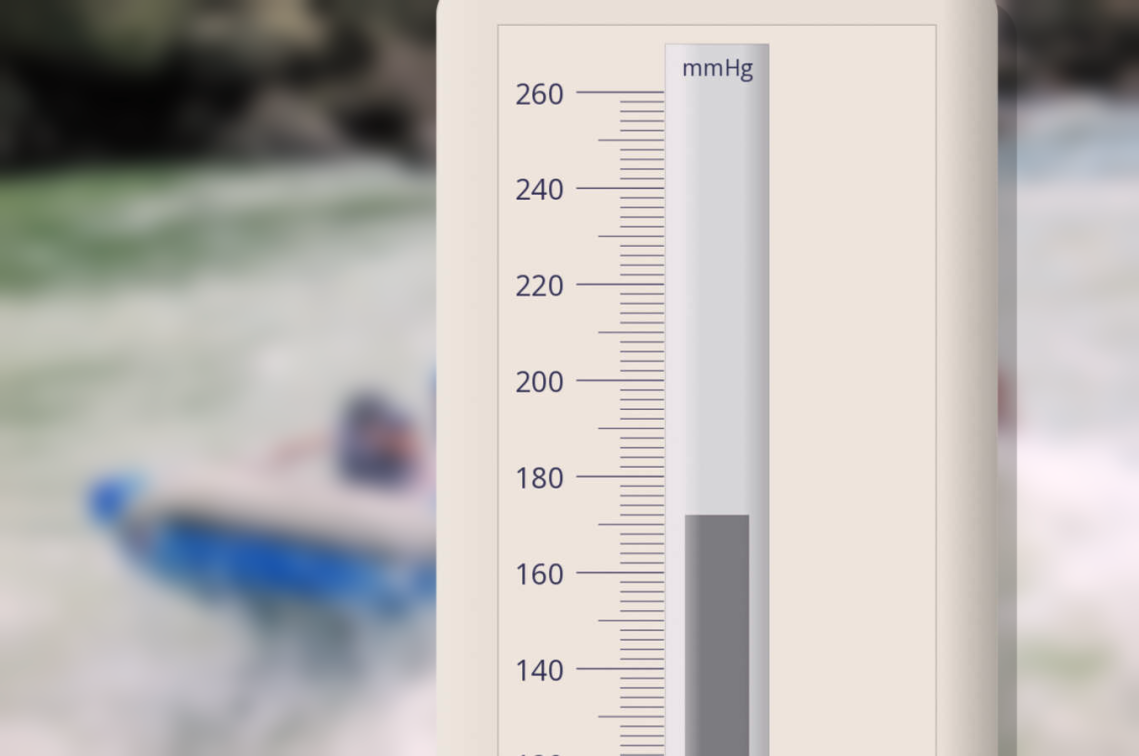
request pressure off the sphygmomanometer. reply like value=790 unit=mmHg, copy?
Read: value=172 unit=mmHg
